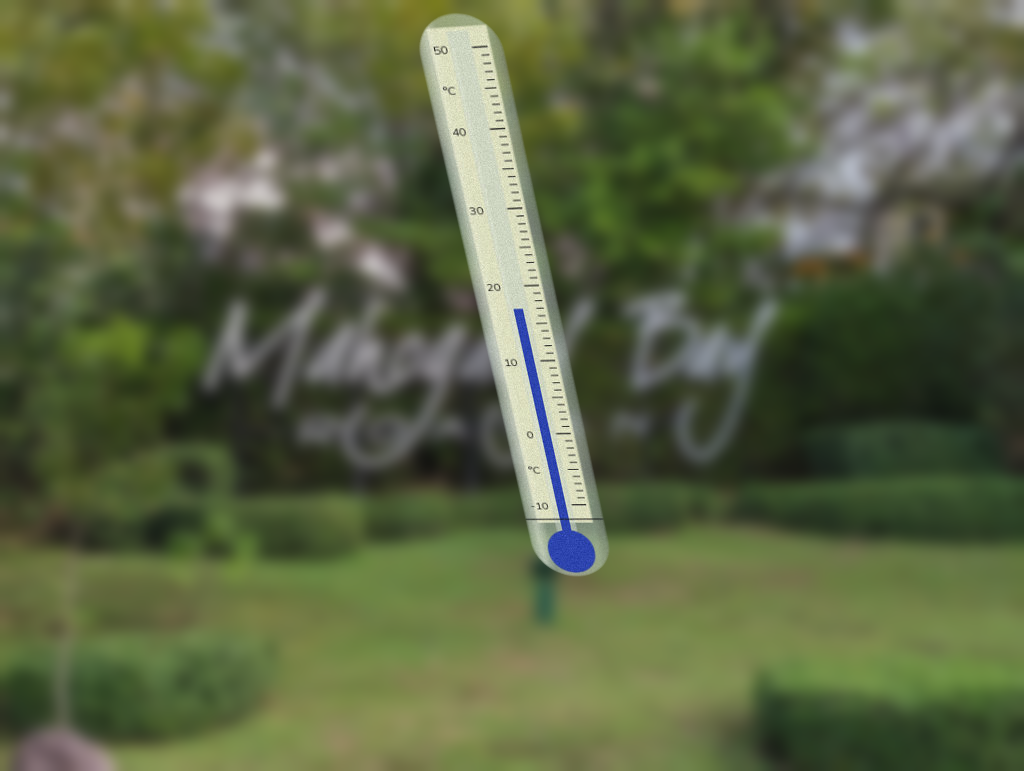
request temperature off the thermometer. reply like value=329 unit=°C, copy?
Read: value=17 unit=°C
